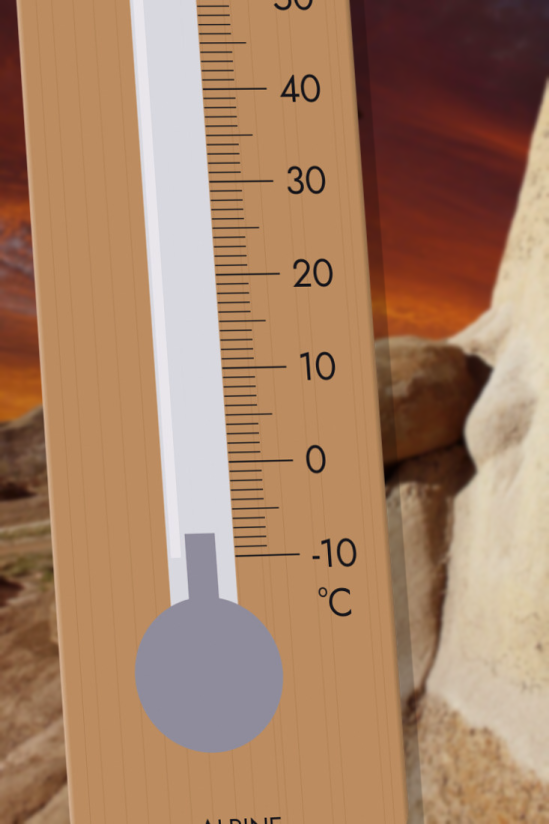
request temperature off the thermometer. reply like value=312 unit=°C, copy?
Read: value=-7.5 unit=°C
